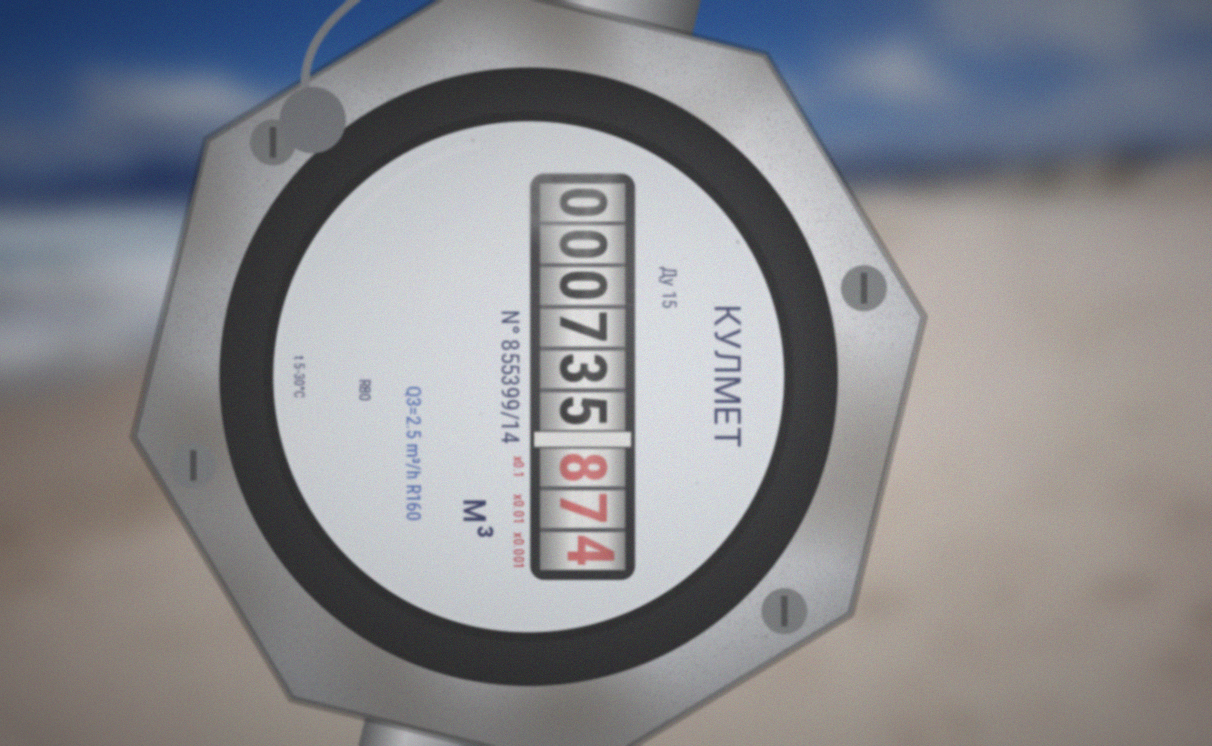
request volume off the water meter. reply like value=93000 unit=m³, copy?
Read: value=735.874 unit=m³
